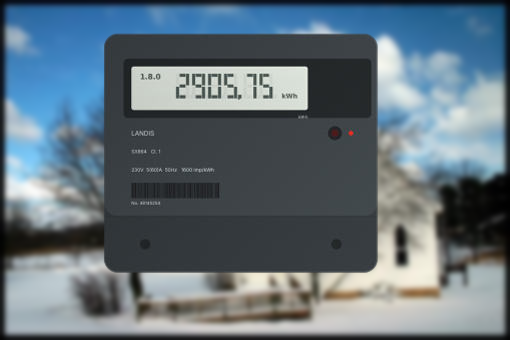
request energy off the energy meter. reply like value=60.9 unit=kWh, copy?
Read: value=2905.75 unit=kWh
